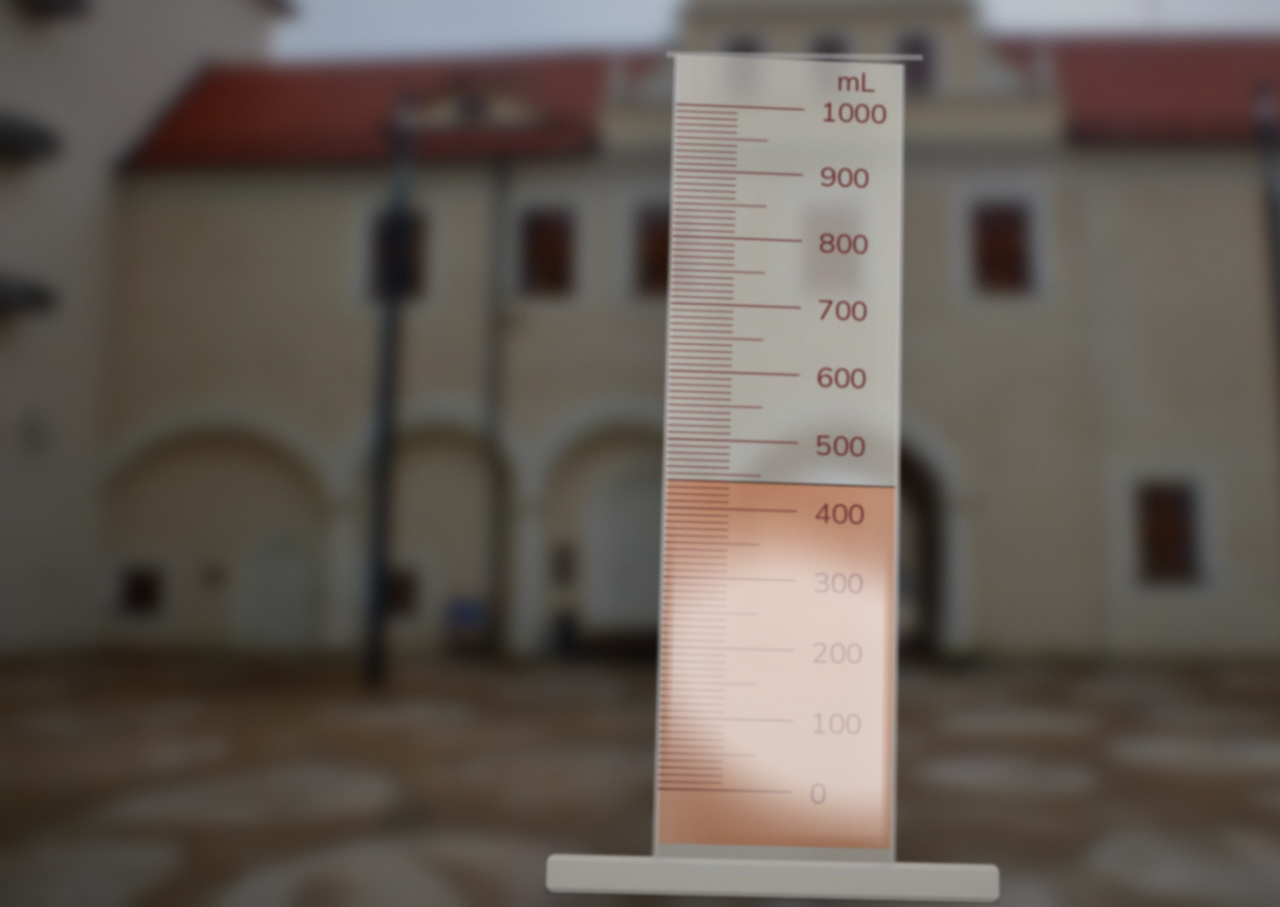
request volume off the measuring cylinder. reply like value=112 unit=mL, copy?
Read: value=440 unit=mL
